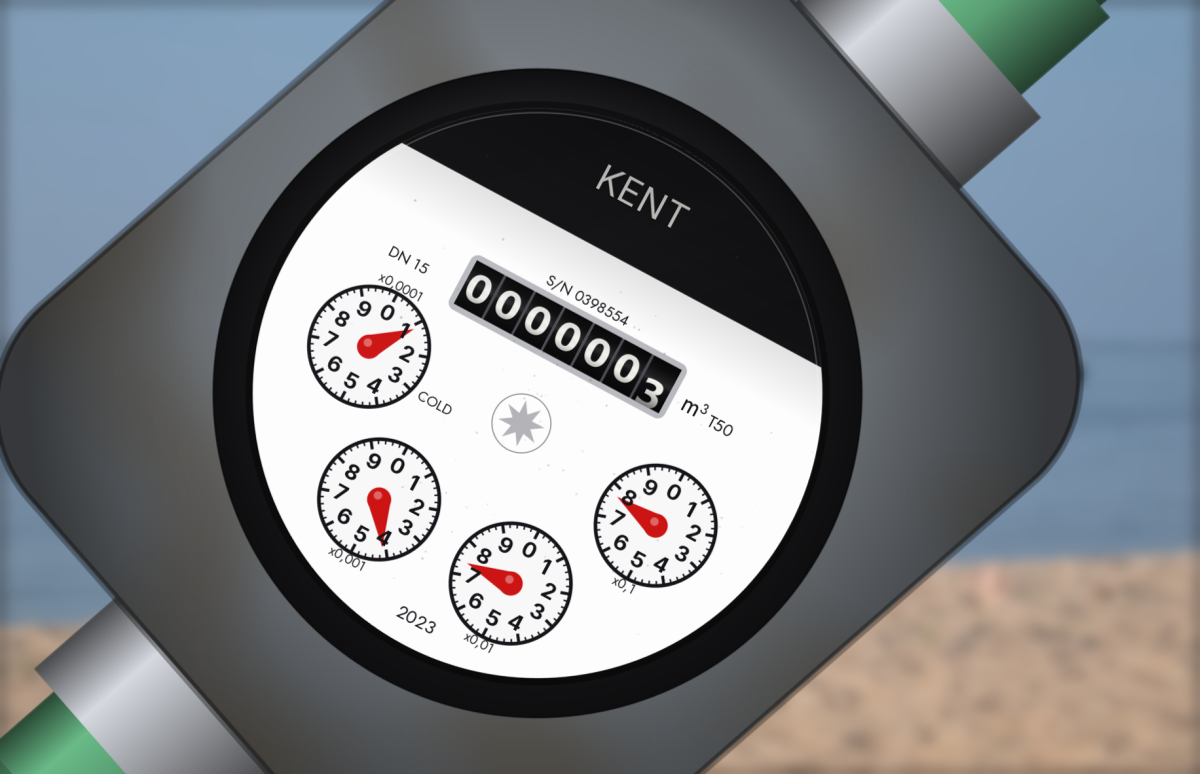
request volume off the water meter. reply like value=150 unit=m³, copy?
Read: value=2.7741 unit=m³
